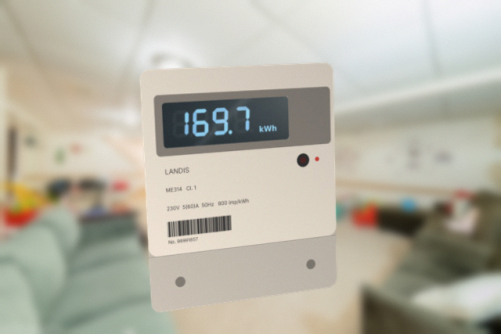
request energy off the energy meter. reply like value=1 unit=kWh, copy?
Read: value=169.7 unit=kWh
